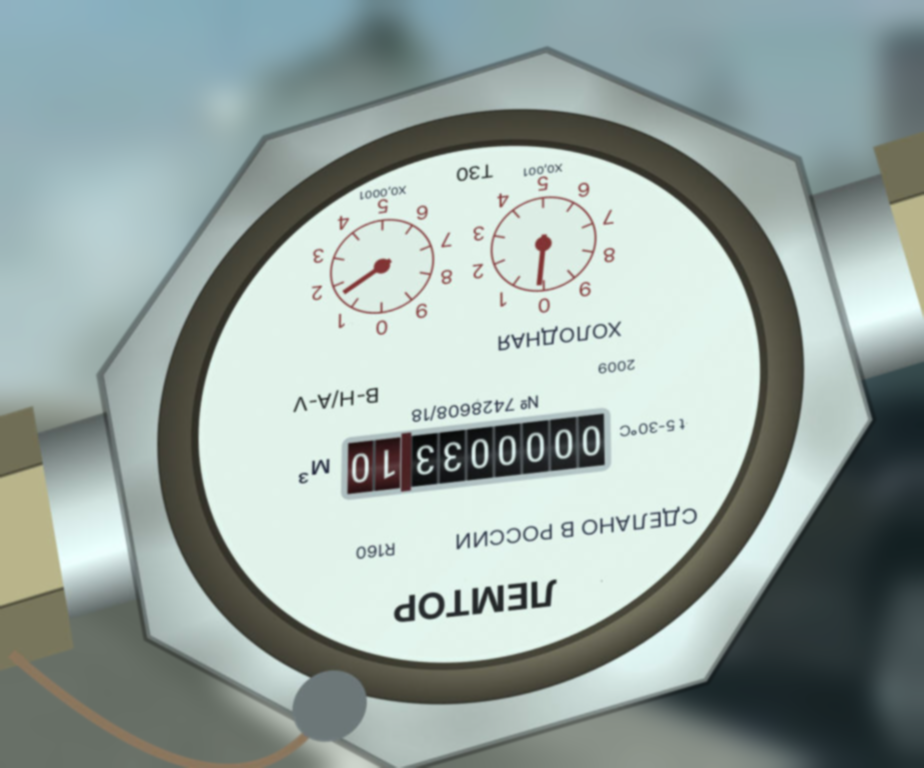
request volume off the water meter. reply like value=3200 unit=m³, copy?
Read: value=33.1001 unit=m³
